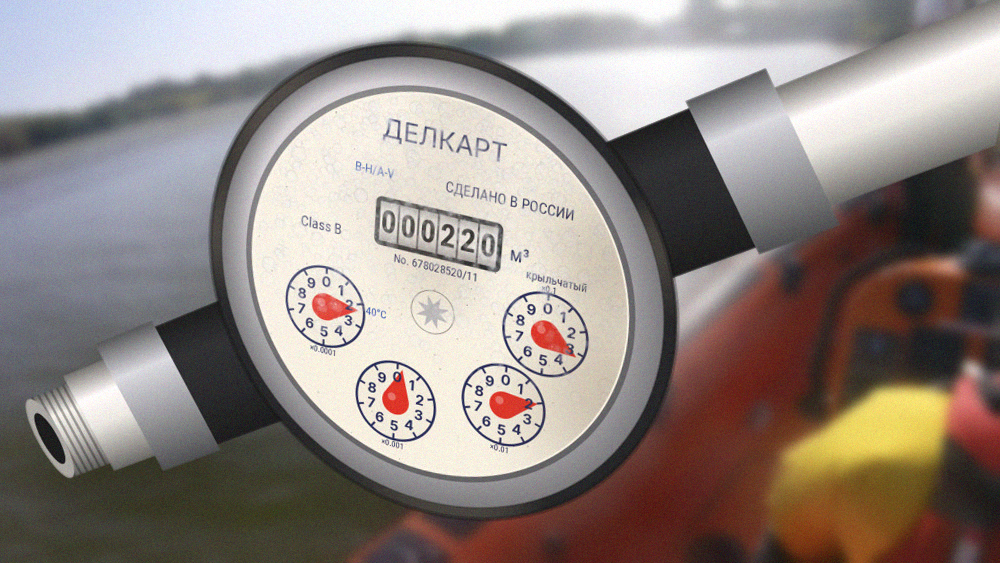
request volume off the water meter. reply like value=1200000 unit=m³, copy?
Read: value=220.3202 unit=m³
